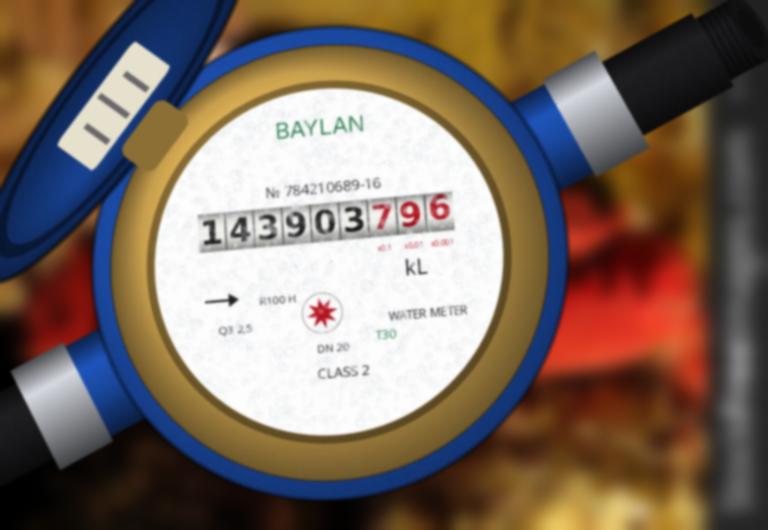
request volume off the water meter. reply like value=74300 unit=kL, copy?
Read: value=143903.796 unit=kL
